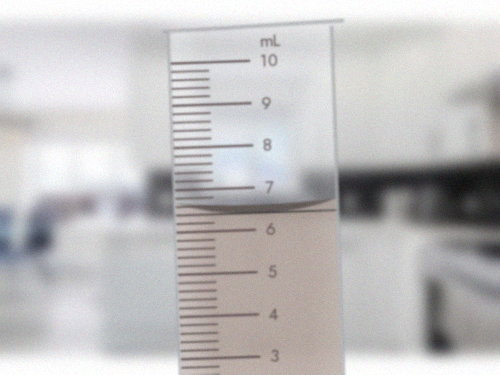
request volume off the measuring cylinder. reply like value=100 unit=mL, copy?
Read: value=6.4 unit=mL
